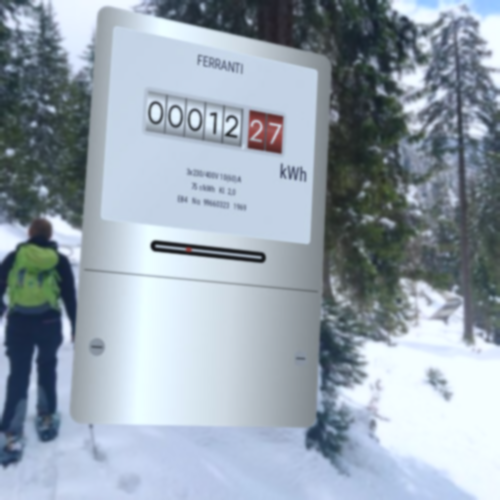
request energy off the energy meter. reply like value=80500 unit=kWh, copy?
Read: value=12.27 unit=kWh
